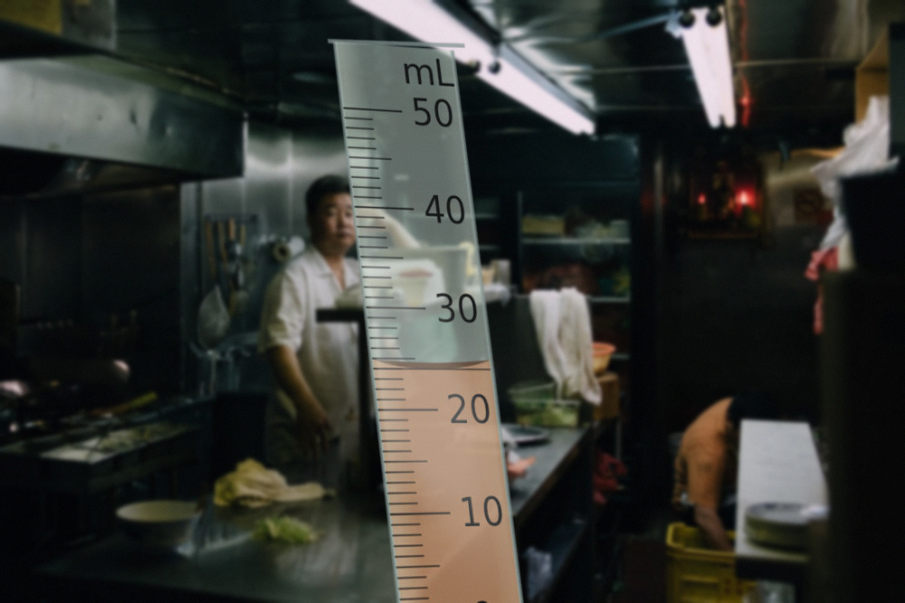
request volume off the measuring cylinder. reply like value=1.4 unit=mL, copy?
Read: value=24 unit=mL
